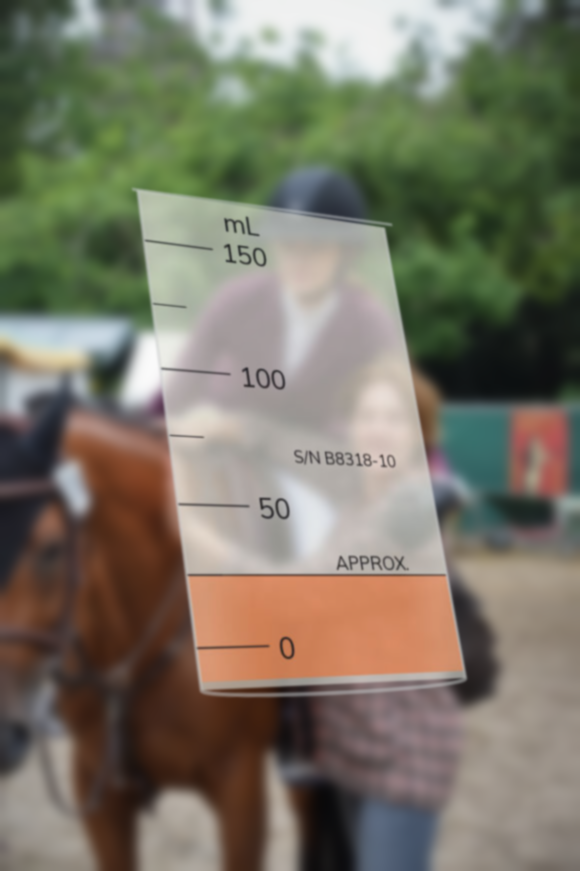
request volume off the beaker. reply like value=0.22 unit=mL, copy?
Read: value=25 unit=mL
